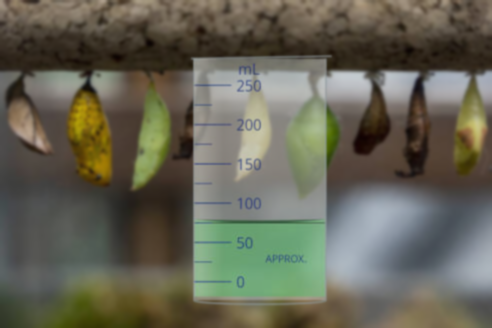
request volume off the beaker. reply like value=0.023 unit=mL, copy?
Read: value=75 unit=mL
